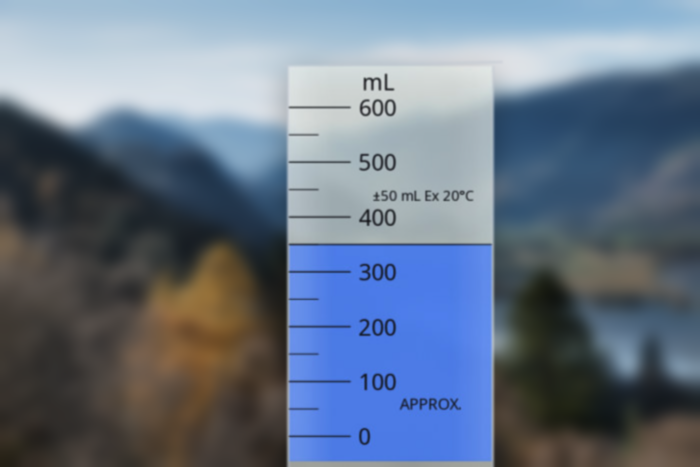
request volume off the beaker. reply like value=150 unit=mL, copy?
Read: value=350 unit=mL
